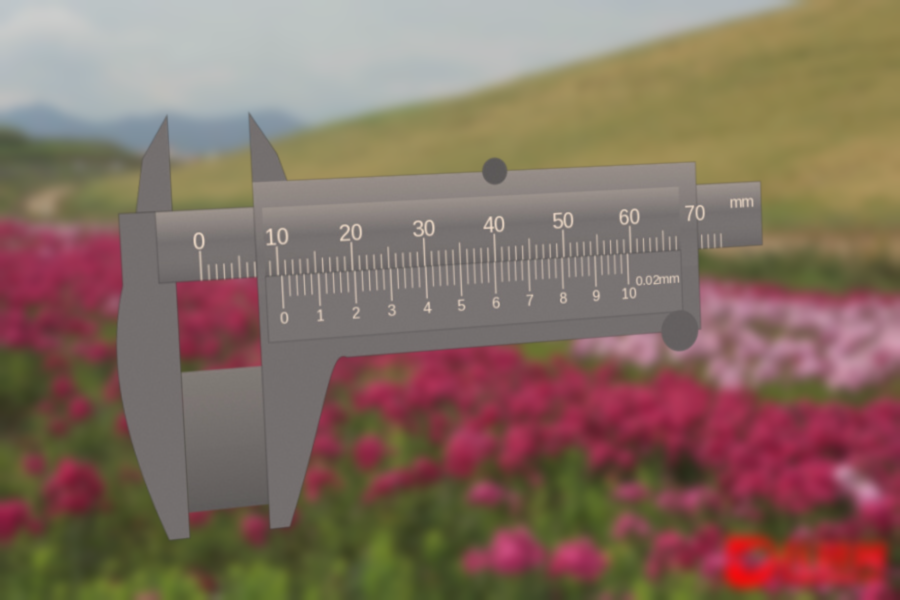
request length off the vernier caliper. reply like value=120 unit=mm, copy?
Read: value=10.5 unit=mm
